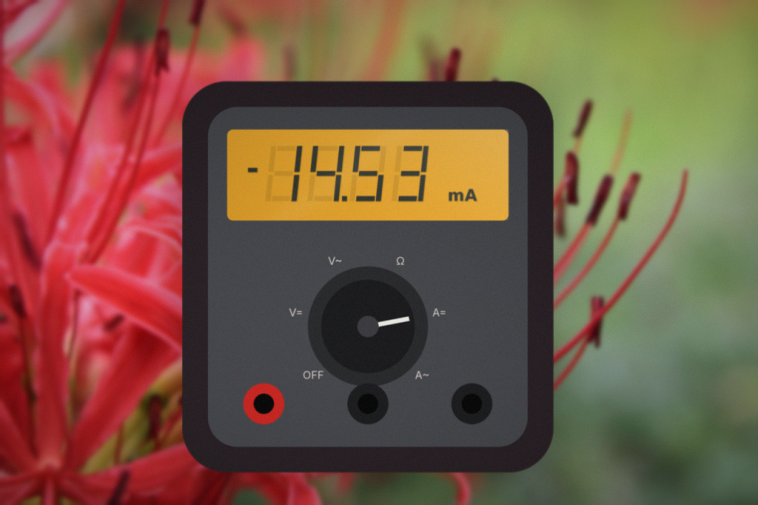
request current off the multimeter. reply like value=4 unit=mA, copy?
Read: value=-14.53 unit=mA
